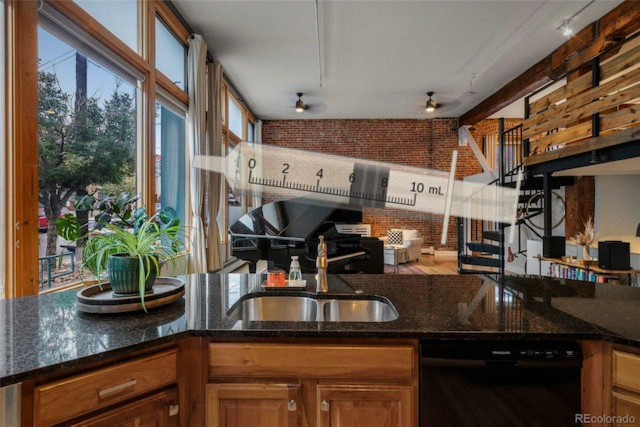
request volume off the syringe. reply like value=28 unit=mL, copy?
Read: value=6 unit=mL
